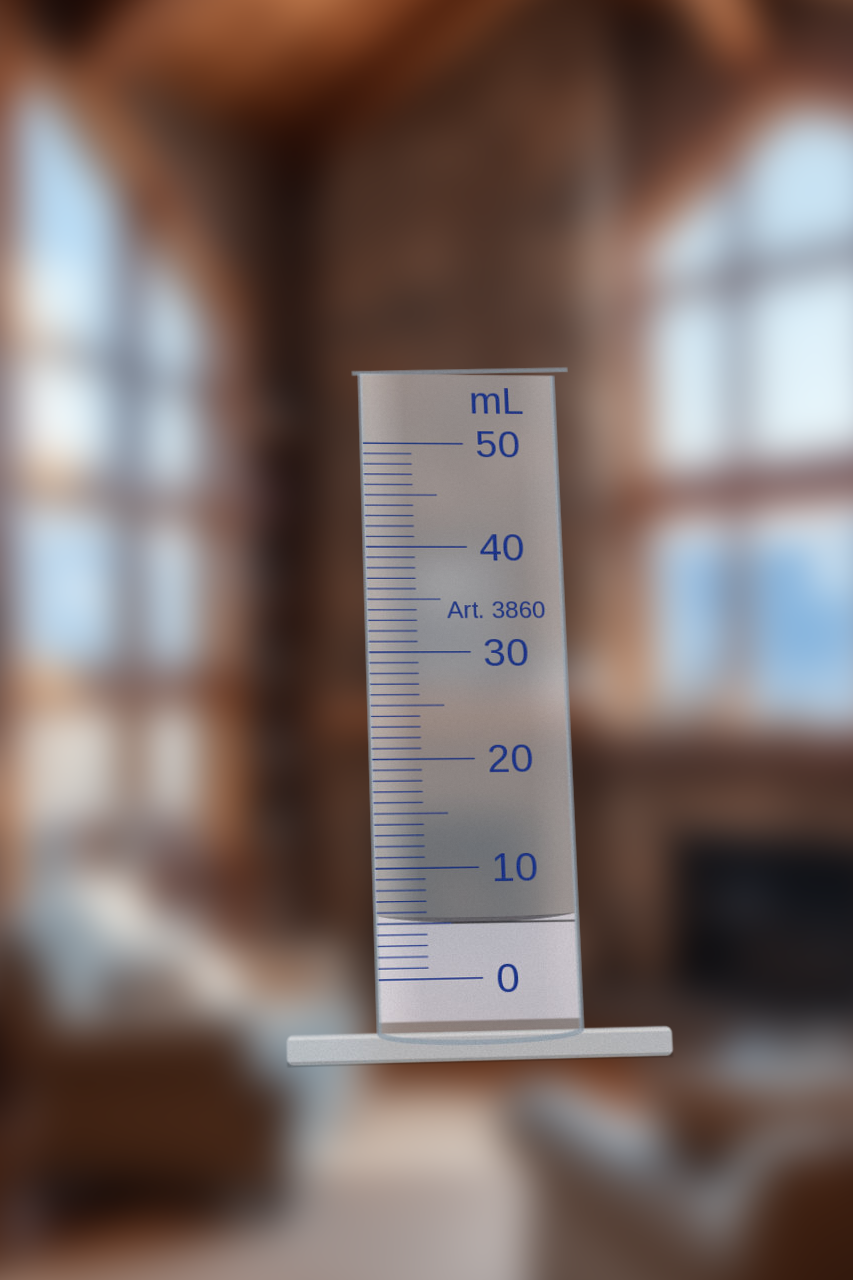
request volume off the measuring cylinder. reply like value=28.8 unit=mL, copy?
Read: value=5 unit=mL
